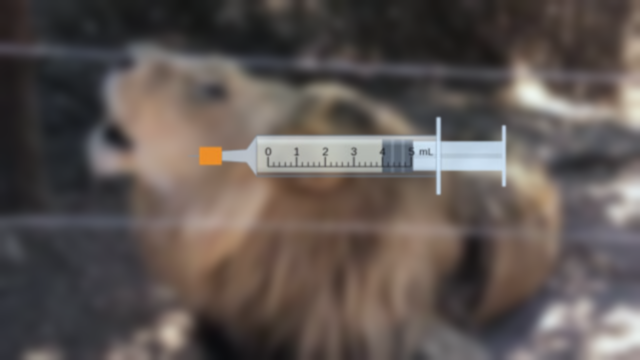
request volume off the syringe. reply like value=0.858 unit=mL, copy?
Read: value=4 unit=mL
